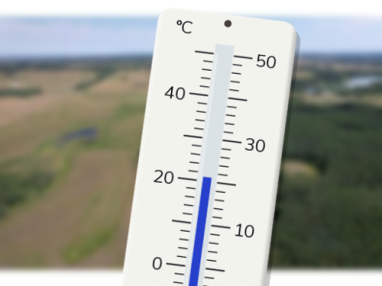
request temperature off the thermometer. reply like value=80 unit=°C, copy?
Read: value=21 unit=°C
